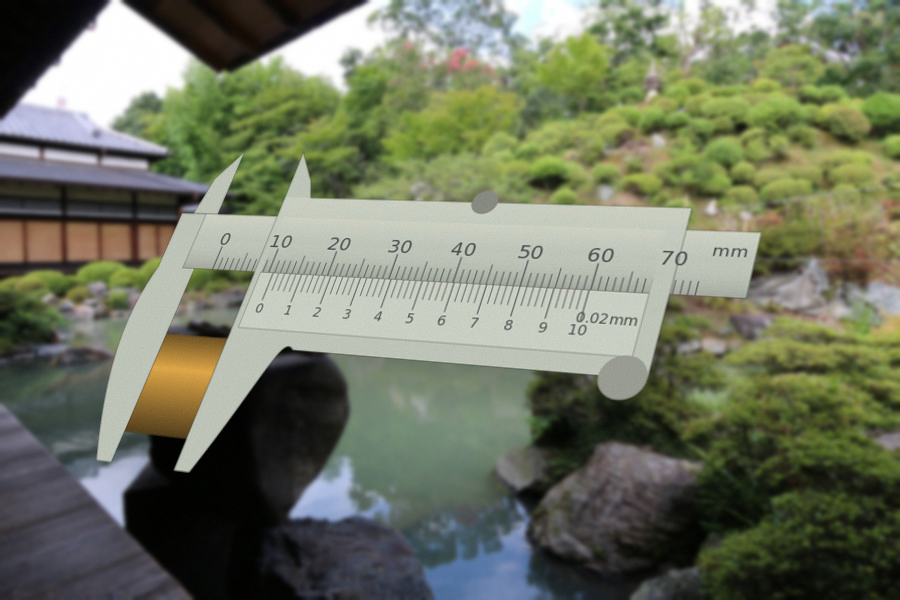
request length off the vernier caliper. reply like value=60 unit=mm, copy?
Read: value=10.8 unit=mm
